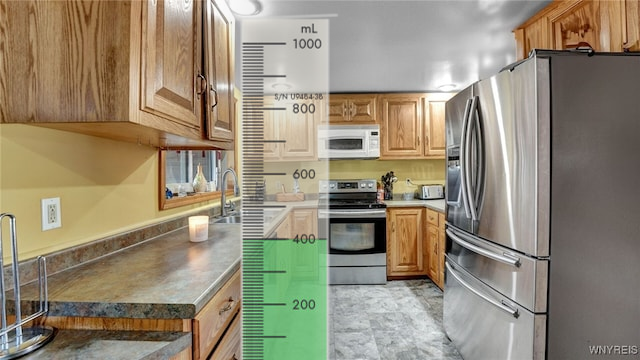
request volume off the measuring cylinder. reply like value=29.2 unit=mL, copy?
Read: value=400 unit=mL
